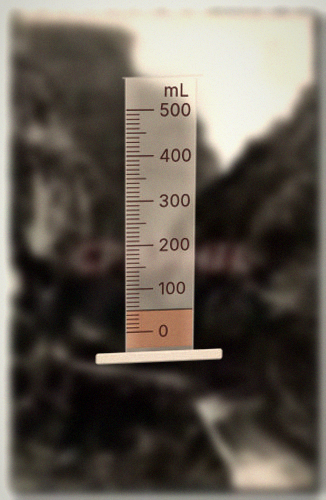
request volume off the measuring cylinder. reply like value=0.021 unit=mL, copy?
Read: value=50 unit=mL
